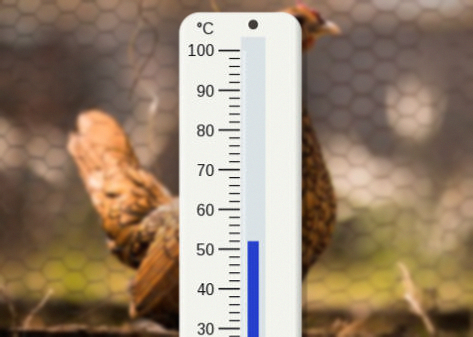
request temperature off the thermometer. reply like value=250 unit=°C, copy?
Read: value=52 unit=°C
